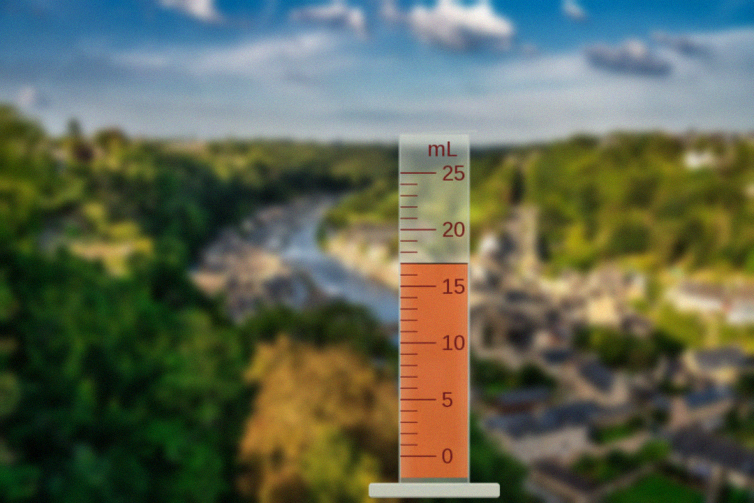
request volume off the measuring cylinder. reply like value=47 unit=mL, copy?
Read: value=17 unit=mL
